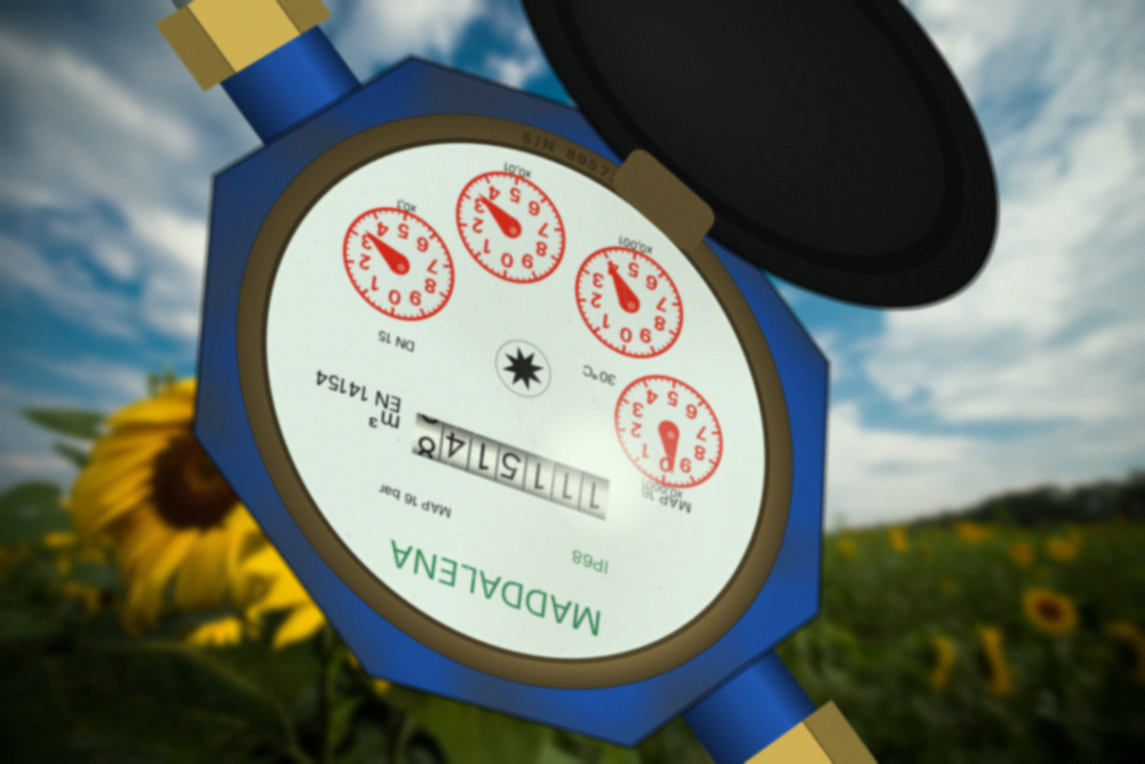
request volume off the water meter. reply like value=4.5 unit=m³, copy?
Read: value=1115148.3339 unit=m³
